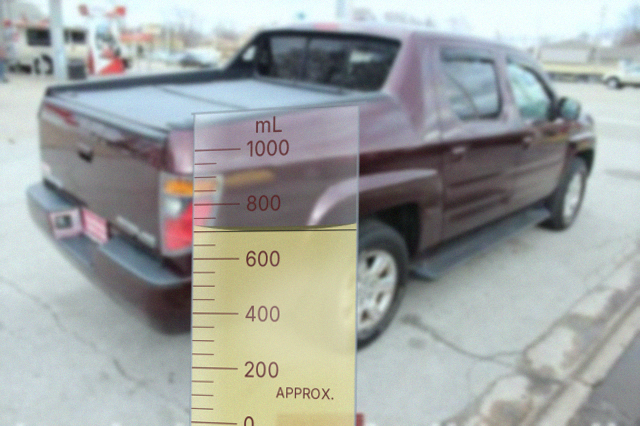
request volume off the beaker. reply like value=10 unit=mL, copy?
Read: value=700 unit=mL
